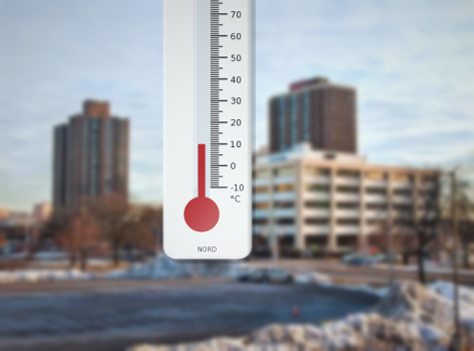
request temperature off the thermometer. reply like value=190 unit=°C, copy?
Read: value=10 unit=°C
